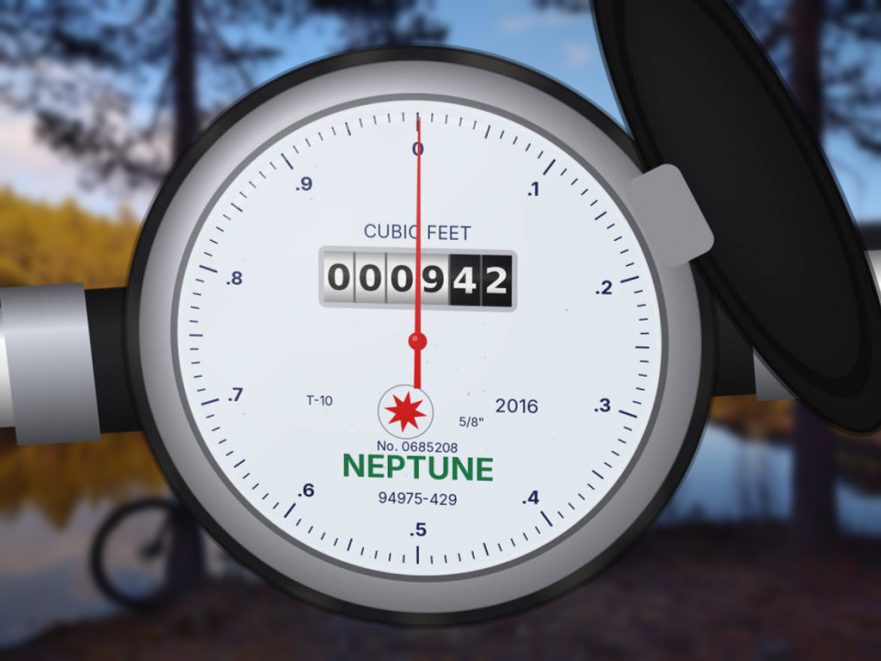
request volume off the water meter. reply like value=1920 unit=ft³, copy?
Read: value=942.00 unit=ft³
